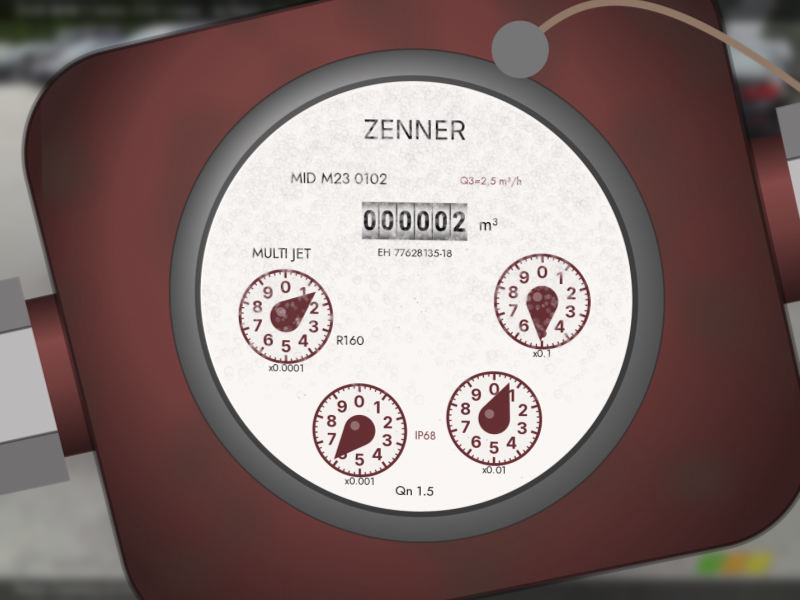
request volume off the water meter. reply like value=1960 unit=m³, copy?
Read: value=2.5061 unit=m³
